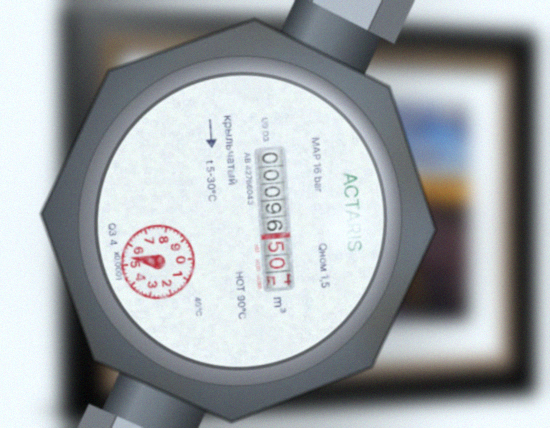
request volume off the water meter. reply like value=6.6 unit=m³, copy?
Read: value=96.5045 unit=m³
